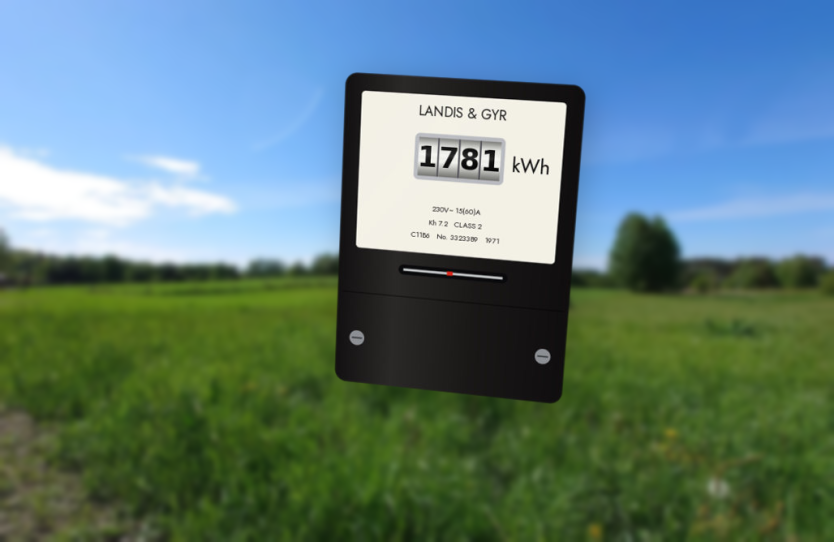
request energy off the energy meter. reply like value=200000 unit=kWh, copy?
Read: value=1781 unit=kWh
